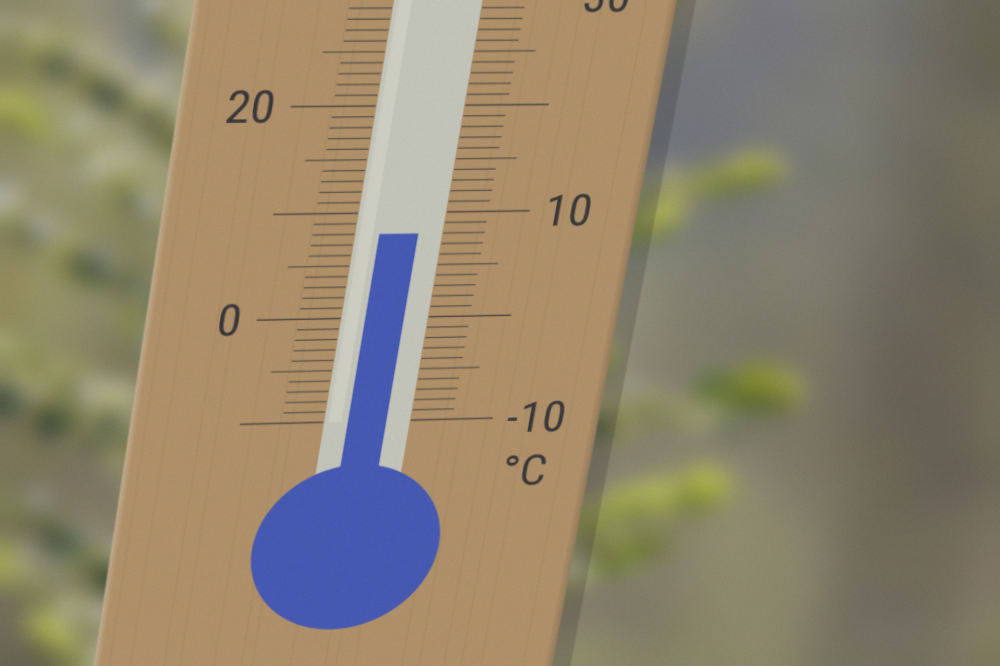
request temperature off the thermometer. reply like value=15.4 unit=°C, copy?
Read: value=8 unit=°C
